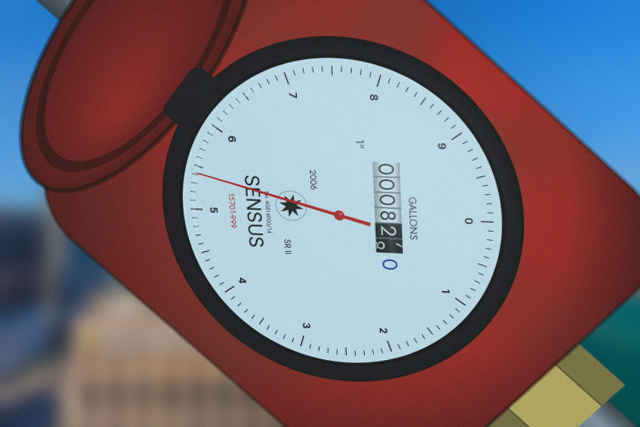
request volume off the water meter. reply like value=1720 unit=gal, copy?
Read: value=8275.4 unit=gal
